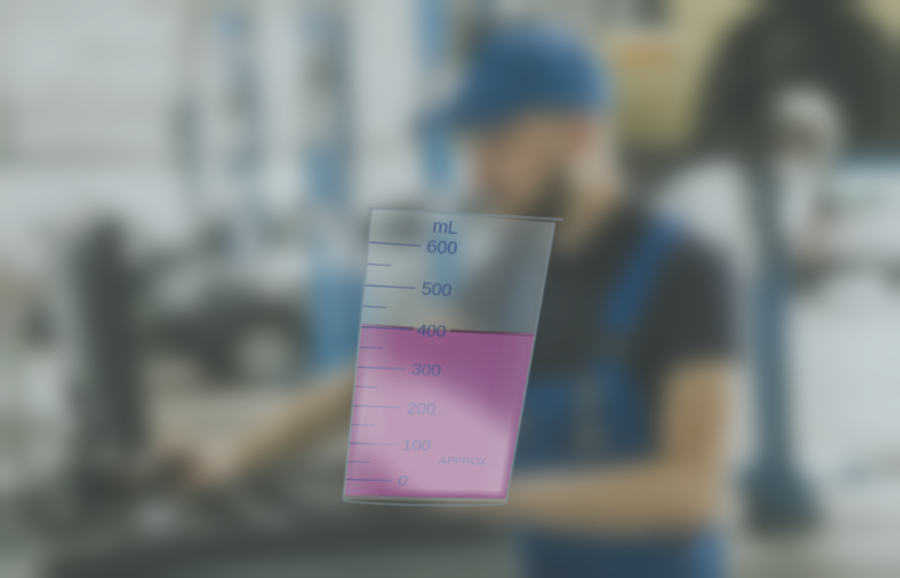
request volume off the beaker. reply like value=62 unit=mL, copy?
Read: value=400 unit=mL
